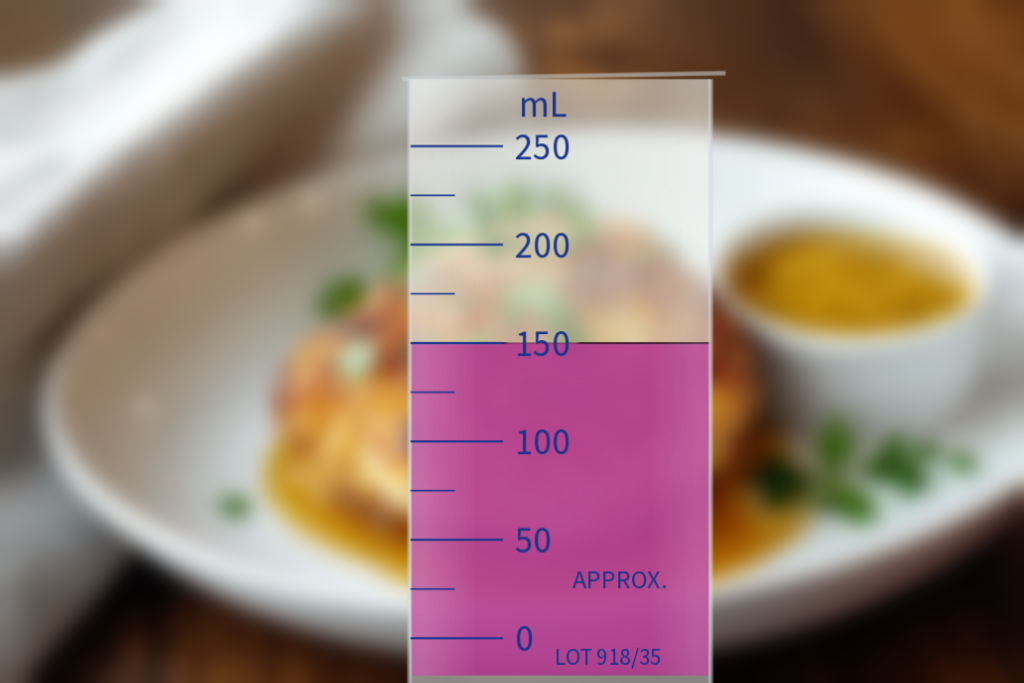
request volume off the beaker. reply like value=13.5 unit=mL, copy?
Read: value=150 unit=mL
